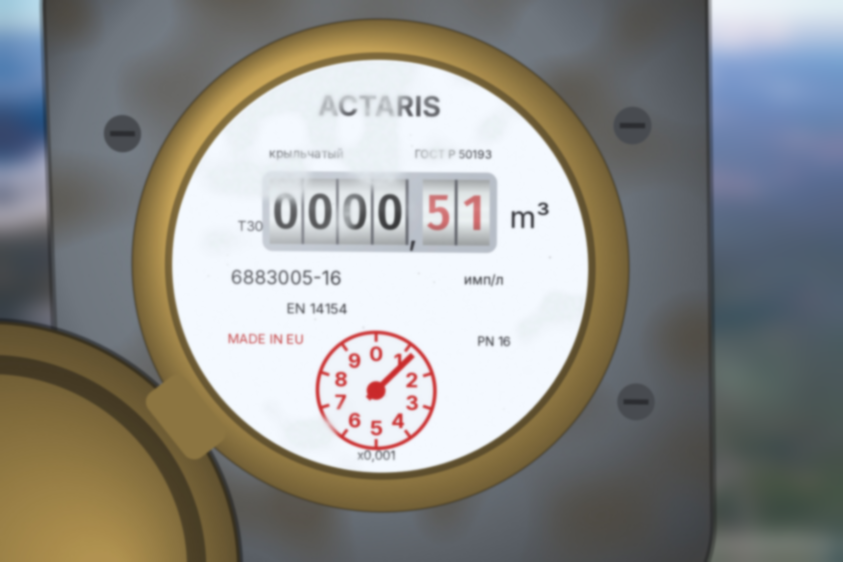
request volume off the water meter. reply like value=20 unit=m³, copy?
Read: value=0.511 unit=m³
